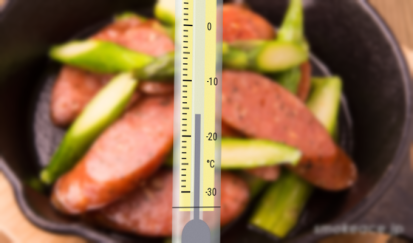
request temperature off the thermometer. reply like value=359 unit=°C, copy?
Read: value=-16 unit=°C
